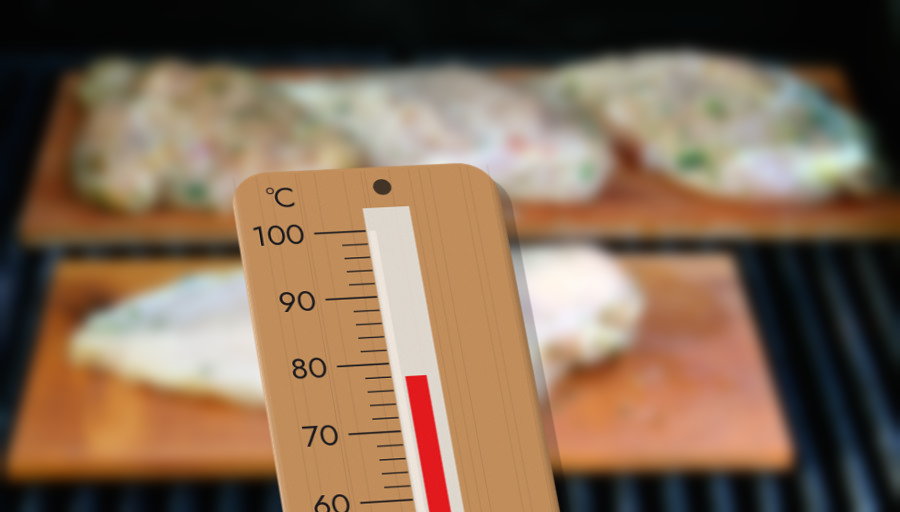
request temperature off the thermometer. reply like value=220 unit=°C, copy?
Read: value=78 unit=°C
